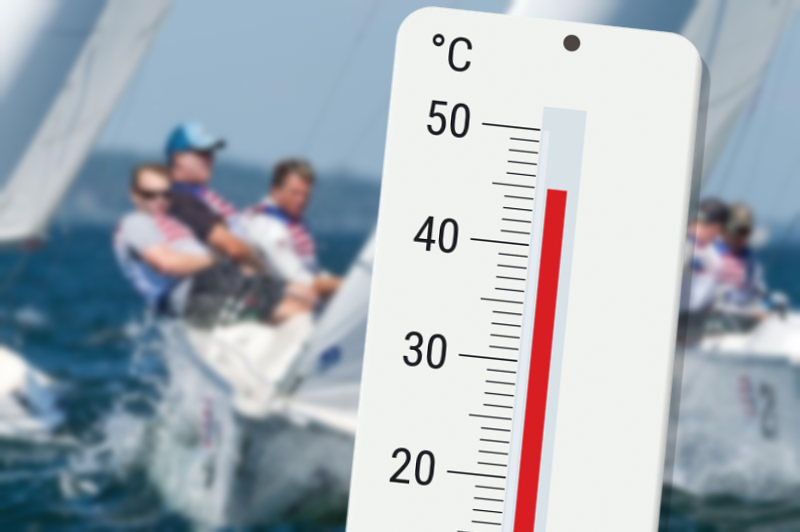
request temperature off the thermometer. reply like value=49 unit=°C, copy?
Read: value=45 unit=°C
